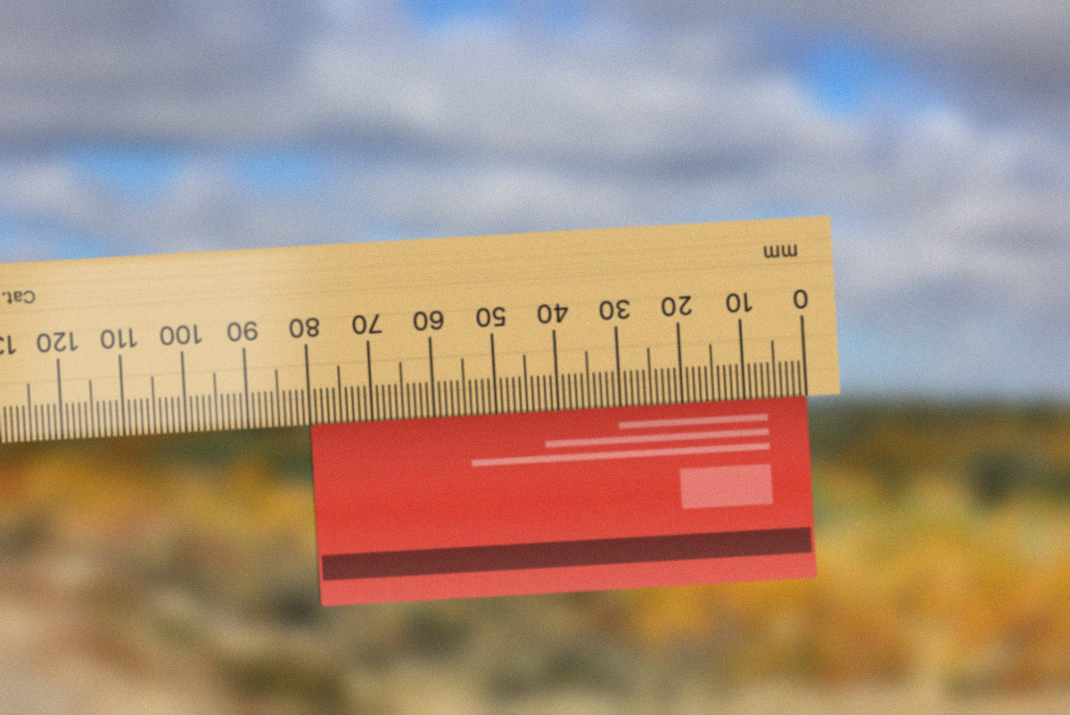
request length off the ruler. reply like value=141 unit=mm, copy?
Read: value=80 unit=mm
